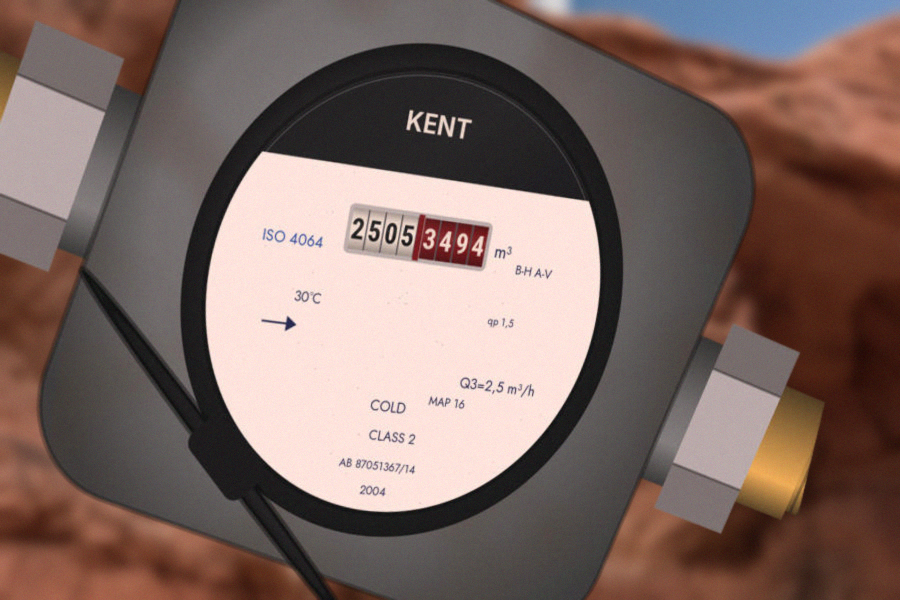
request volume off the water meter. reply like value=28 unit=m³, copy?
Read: value=2505.3494 unit=m³
